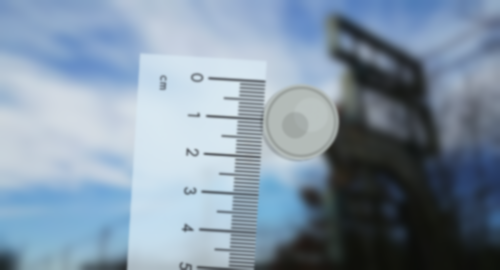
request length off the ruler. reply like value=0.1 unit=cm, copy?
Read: value=2 unit=cm
